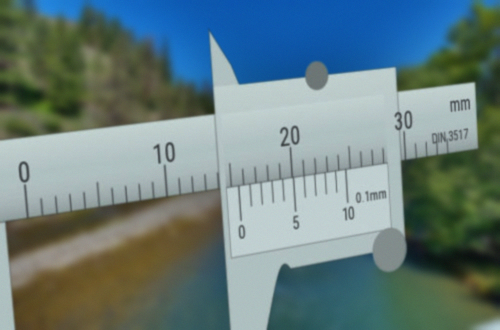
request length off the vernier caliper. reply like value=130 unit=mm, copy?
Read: value=15.6 unit=mm
